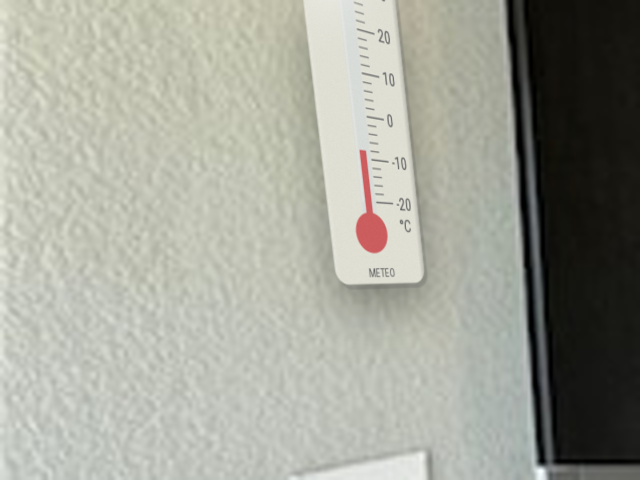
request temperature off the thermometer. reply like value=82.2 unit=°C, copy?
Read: value=-8 unit=°C
